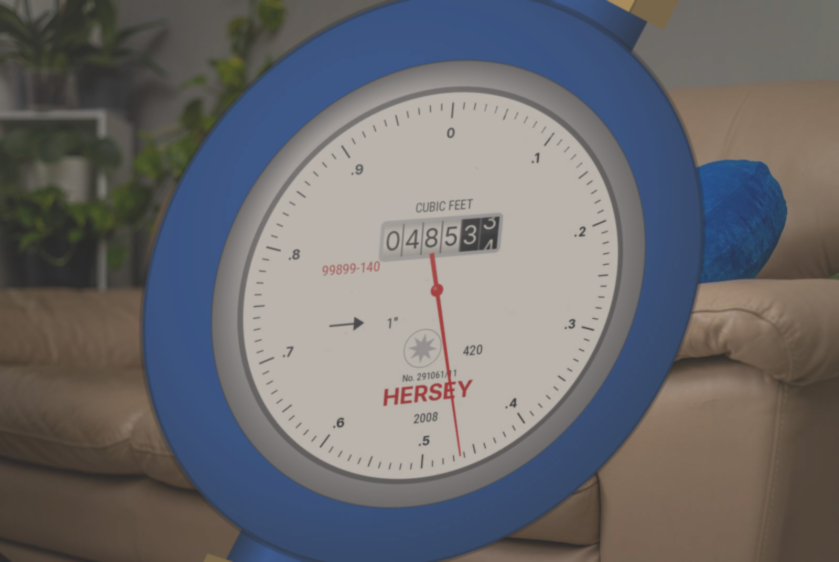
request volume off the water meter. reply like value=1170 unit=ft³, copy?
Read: value=48533.46 unit=ft³
